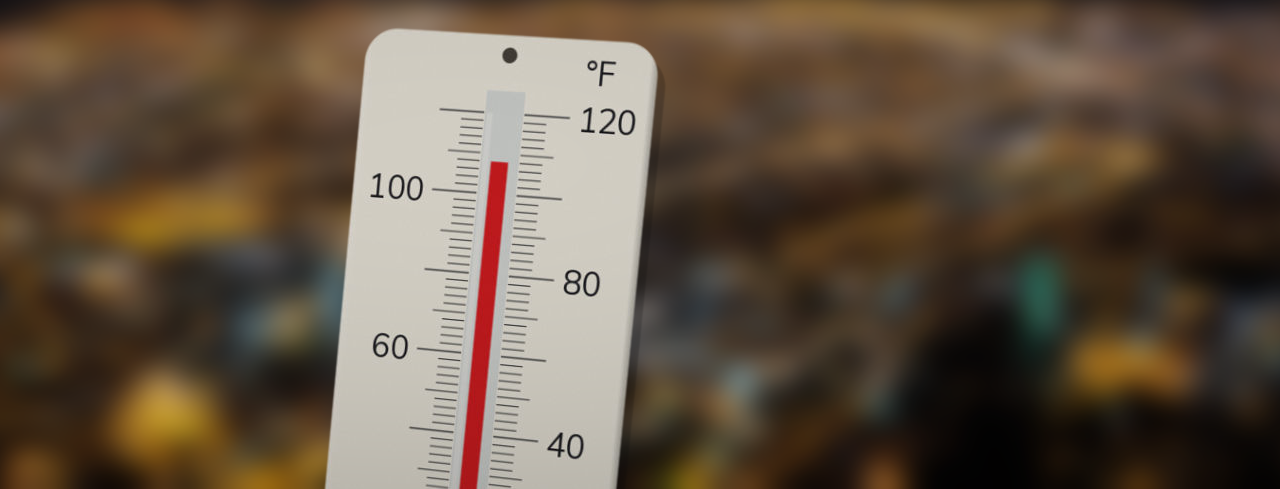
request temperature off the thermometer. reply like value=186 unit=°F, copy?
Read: value=108 unit=°F
